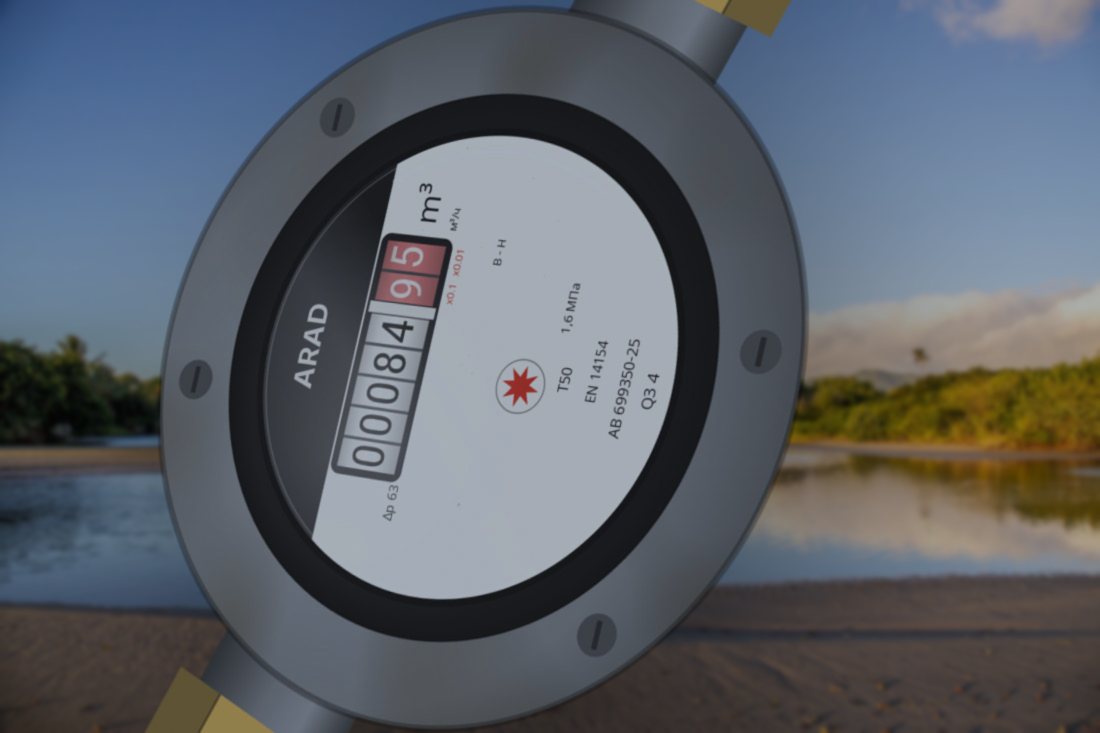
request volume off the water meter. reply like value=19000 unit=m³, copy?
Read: value=84.95 unit=m³
